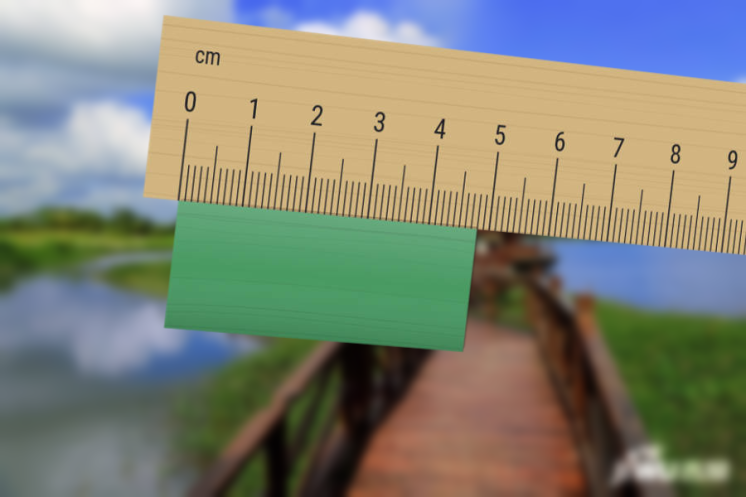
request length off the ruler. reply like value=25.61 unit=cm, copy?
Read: value=4.8 unit=cm
